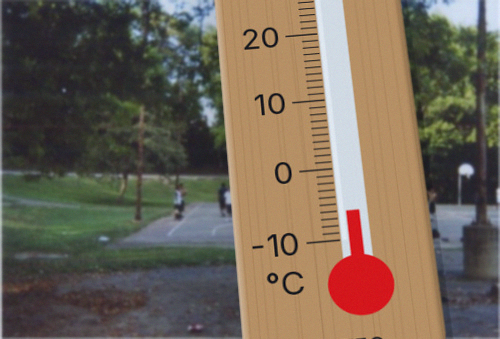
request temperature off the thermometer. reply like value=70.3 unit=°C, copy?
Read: value=-6 unit=°C
